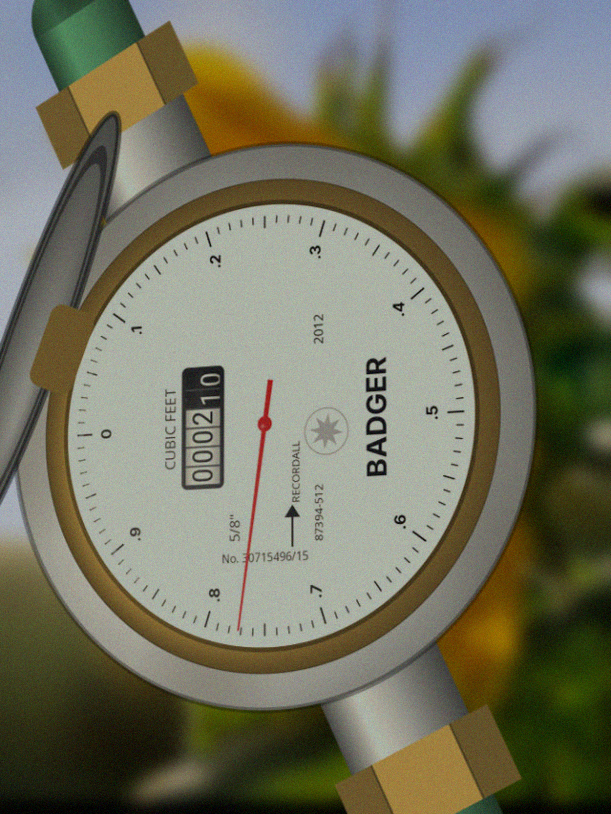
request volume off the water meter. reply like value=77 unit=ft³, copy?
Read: value=209.77 unit=ft³
